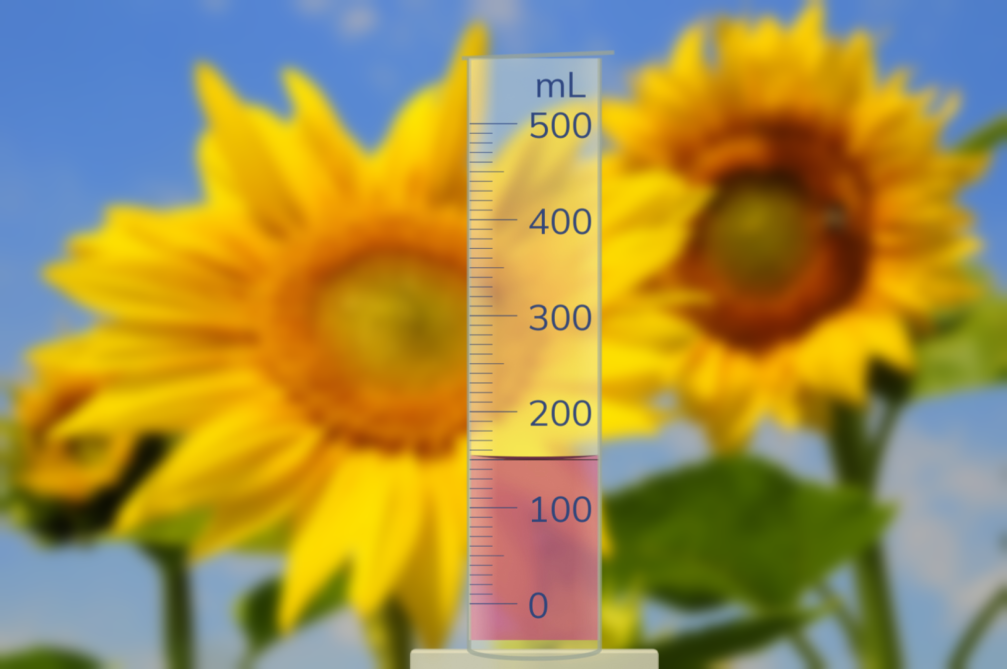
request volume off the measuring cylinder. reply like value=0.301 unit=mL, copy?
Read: value=150 unit=mL
